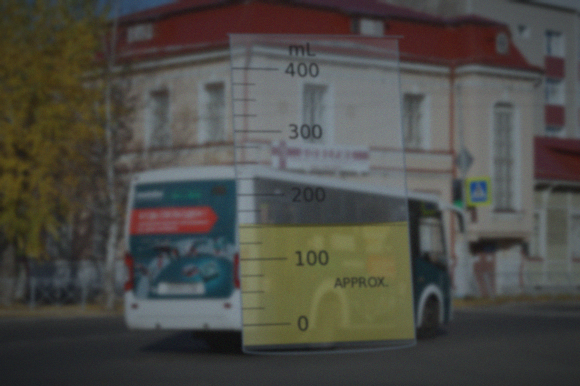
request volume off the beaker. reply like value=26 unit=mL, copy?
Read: value=150 unit=mL
